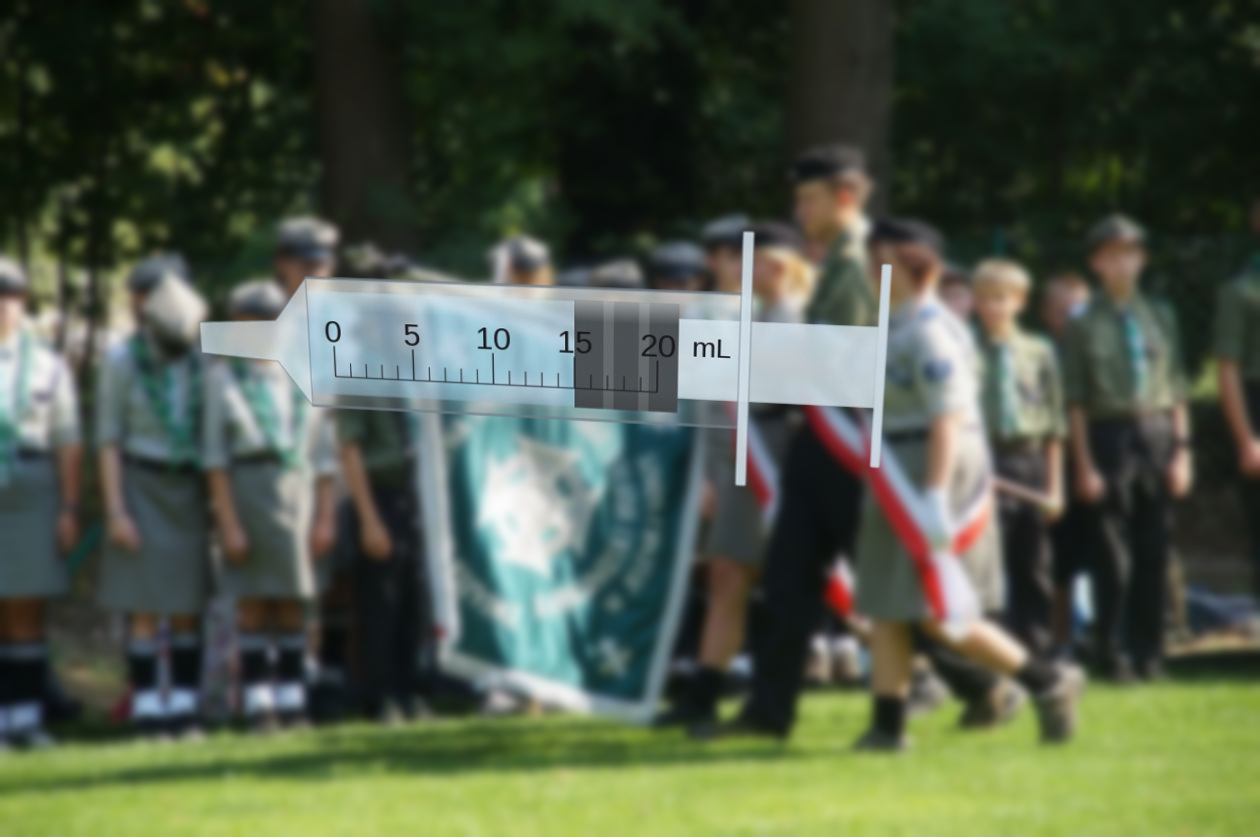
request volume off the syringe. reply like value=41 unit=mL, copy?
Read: value=15 unit=mL
